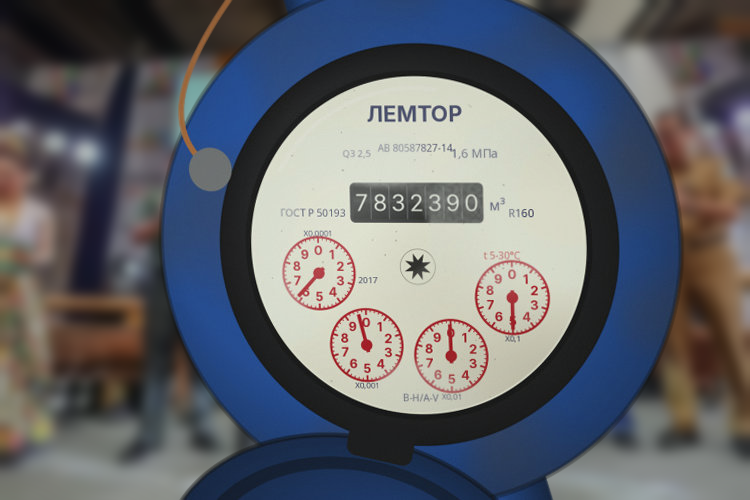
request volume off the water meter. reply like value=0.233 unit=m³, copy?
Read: value=7832390.4996 unit=m³
